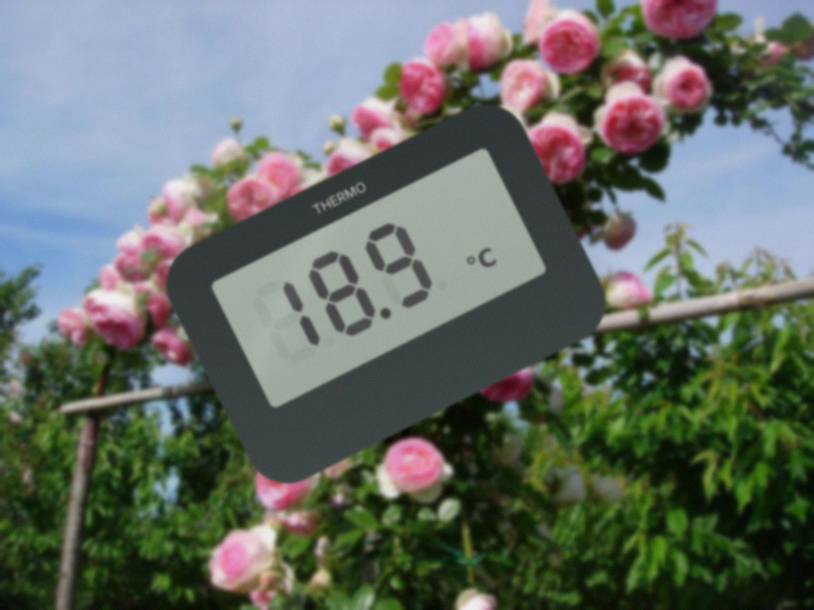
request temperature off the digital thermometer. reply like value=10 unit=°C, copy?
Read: value=18.9 unit=°C
